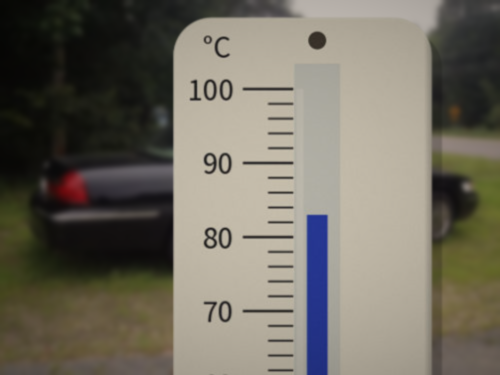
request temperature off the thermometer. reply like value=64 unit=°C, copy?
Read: value=83 unit=°C
